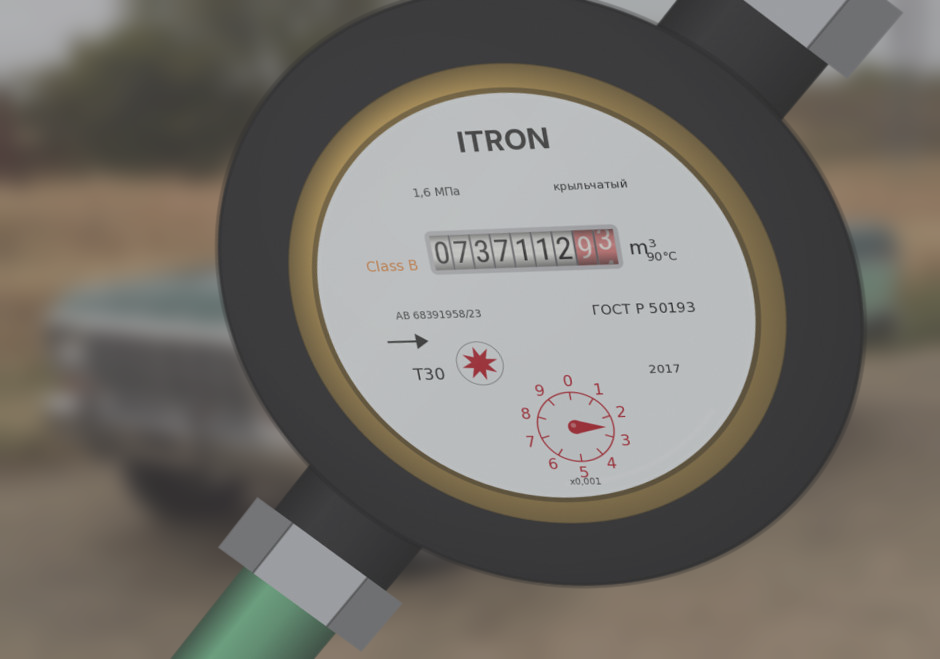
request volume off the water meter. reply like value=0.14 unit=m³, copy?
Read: value=737112.932 unit=m³
